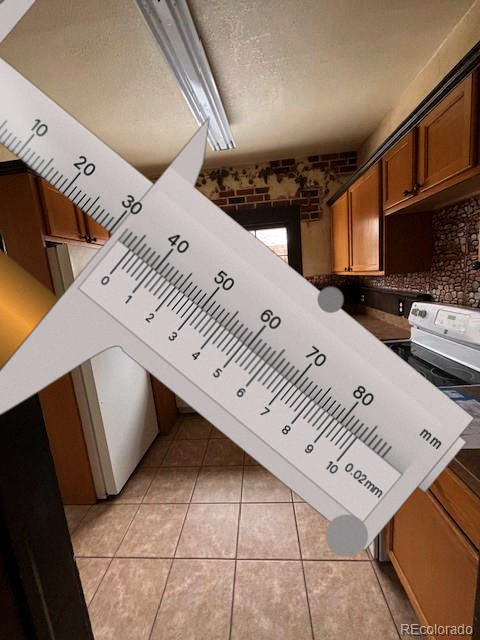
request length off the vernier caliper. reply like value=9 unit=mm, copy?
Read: value=34.6 unit=mm
